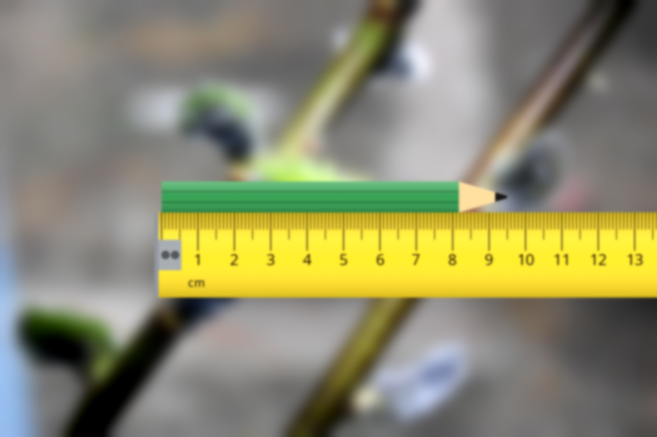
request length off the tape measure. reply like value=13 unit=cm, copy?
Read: value=9.5 unit=cm
